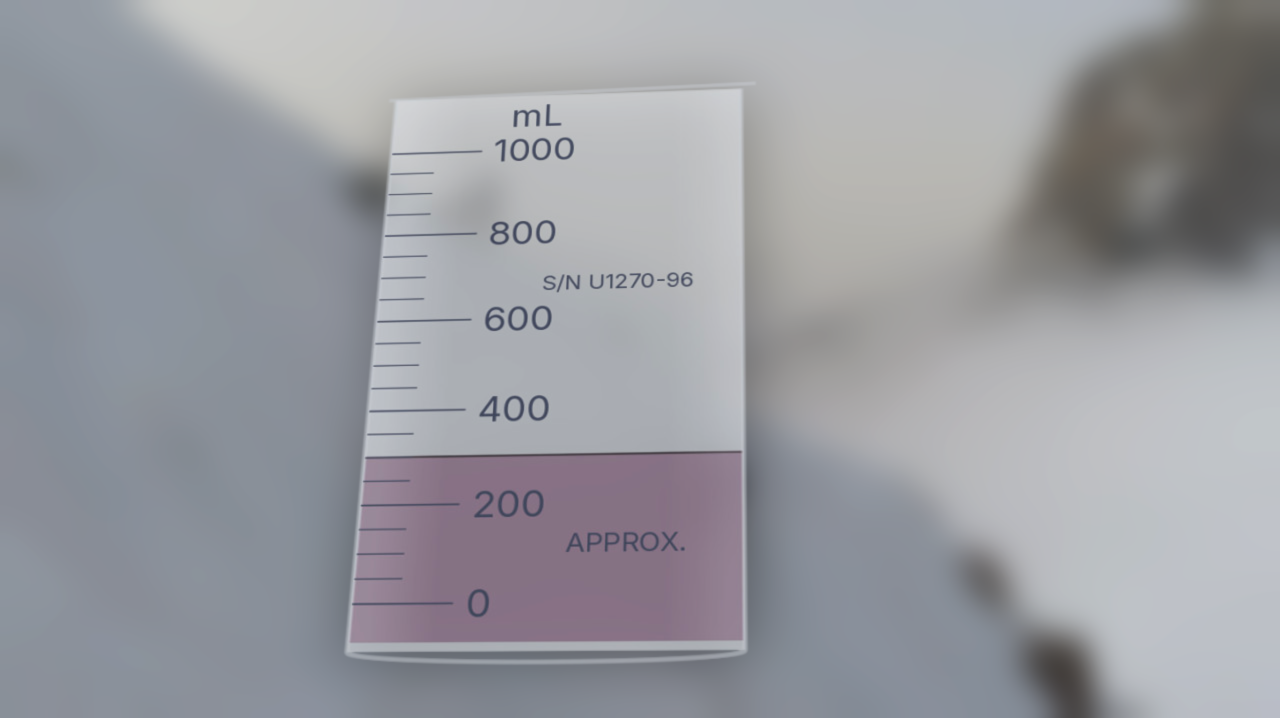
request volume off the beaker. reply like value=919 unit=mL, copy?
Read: value=300 unit=mL
